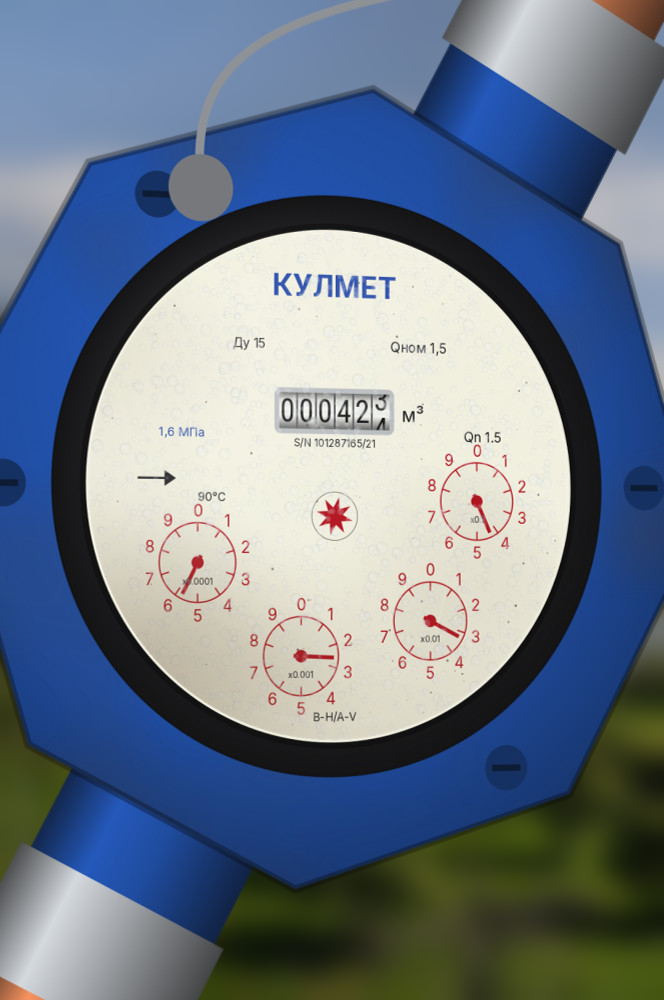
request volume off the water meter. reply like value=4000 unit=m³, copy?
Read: value=423.4325 unit=m³
